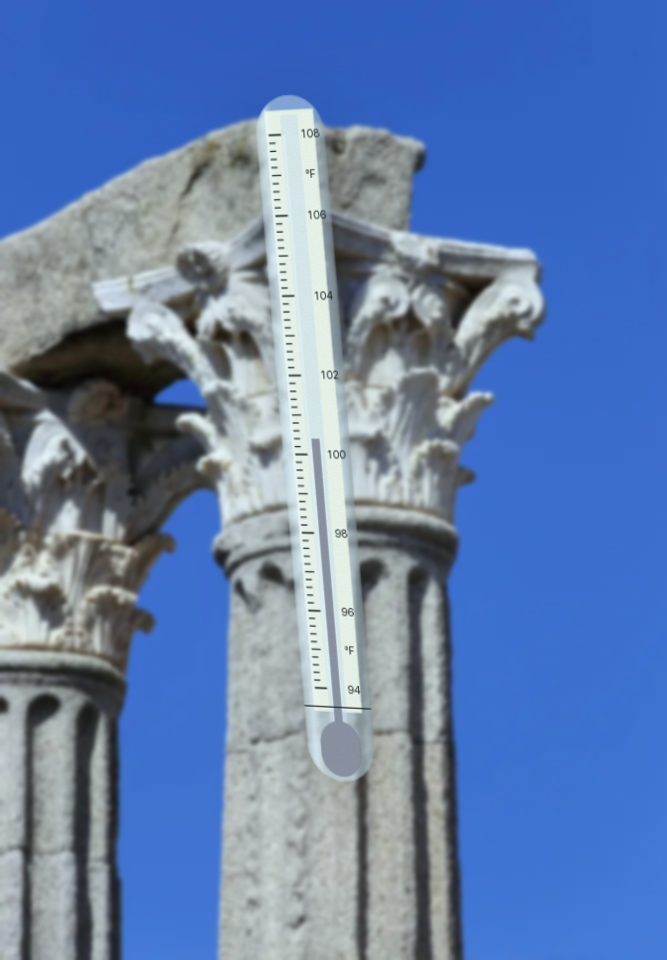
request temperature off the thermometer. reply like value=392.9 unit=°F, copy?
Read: value=100.4 unit=°F
